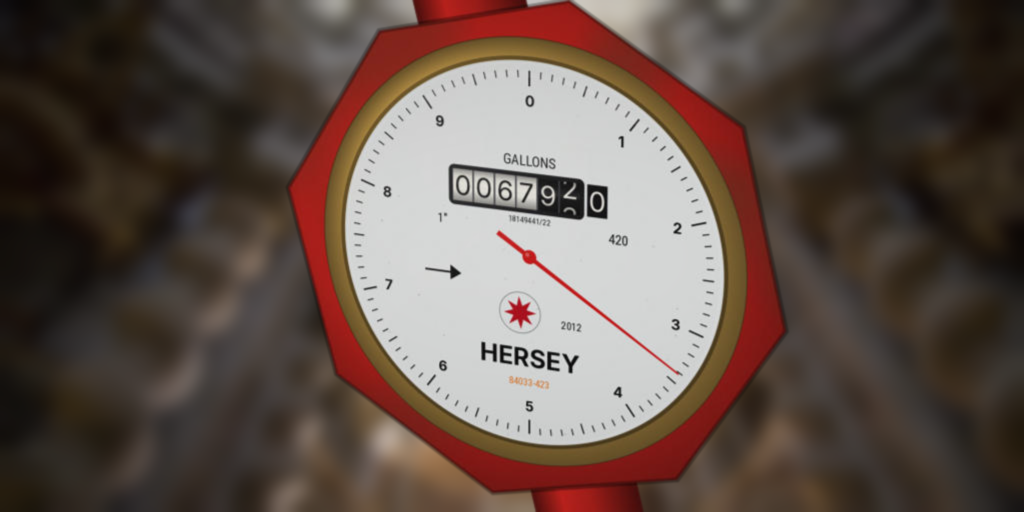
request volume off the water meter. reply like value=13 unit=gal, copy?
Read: value=67923.4 unit=gal
